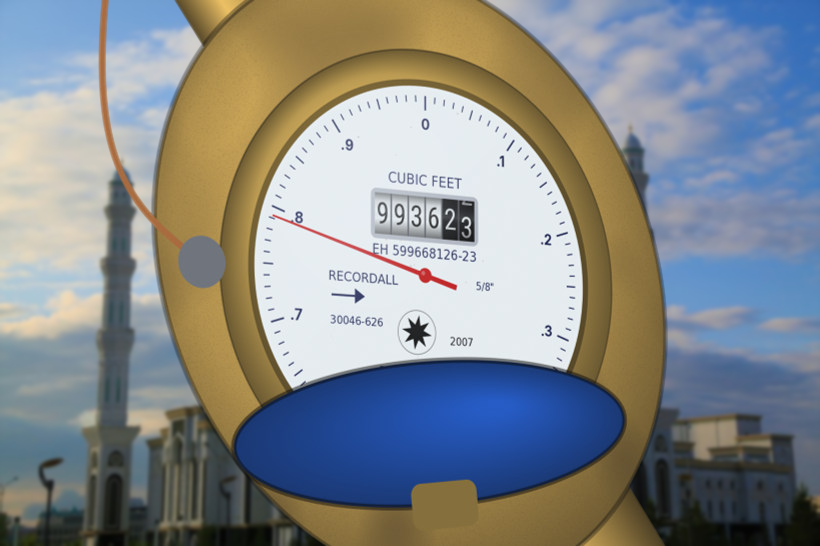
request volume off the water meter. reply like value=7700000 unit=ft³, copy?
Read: value=993622.79 unit=ft³
